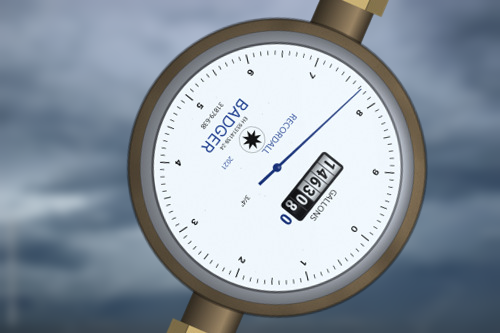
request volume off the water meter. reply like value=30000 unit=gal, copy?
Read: value=1463077.7 unit=gal
